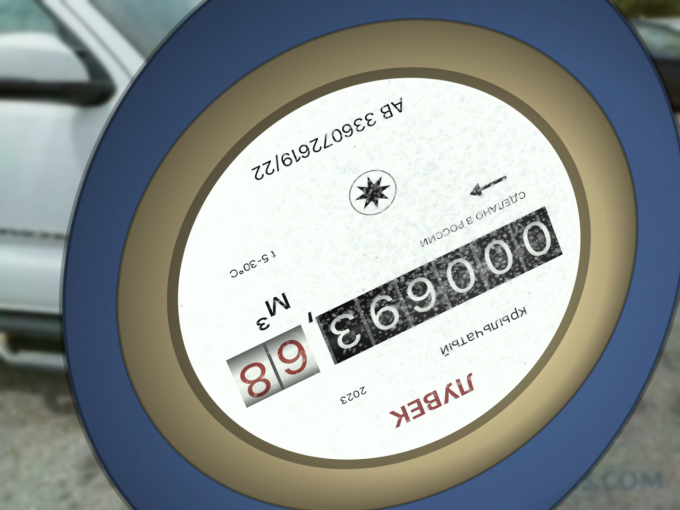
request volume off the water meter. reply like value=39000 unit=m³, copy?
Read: value=693.68 unit=m³
